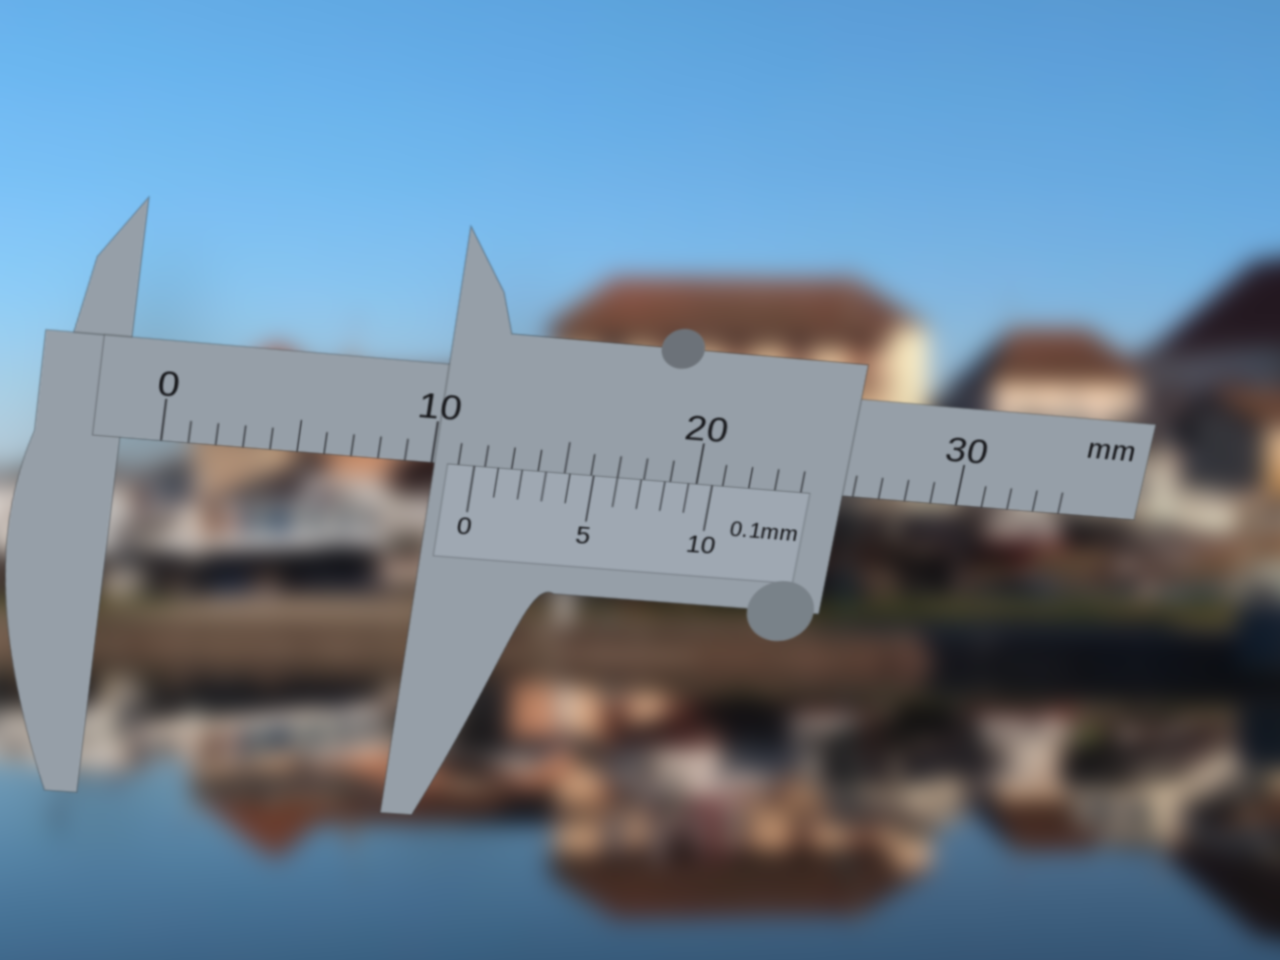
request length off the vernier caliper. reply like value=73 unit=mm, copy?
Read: value=11.6 unit=mm
